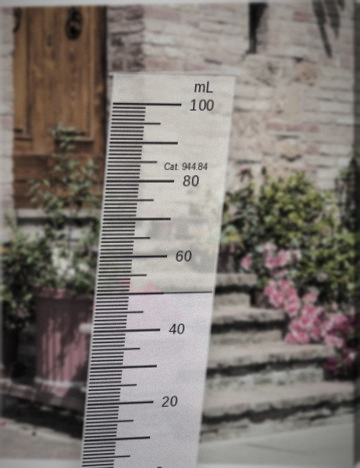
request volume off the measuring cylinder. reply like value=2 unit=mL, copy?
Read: value=50 unit=mL
